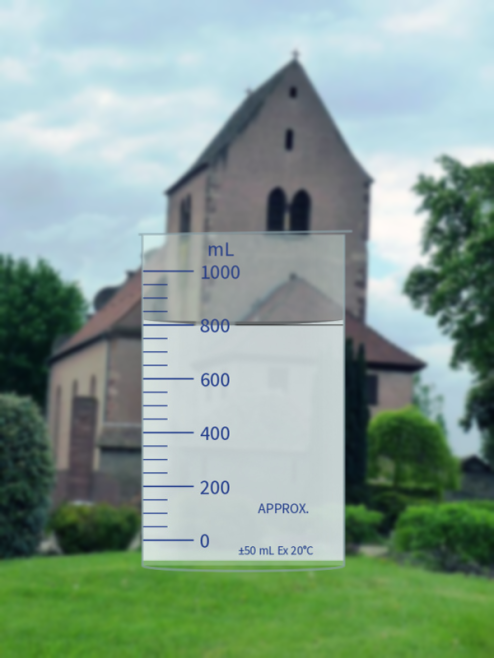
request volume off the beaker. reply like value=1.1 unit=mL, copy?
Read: value=800 unit=mL
